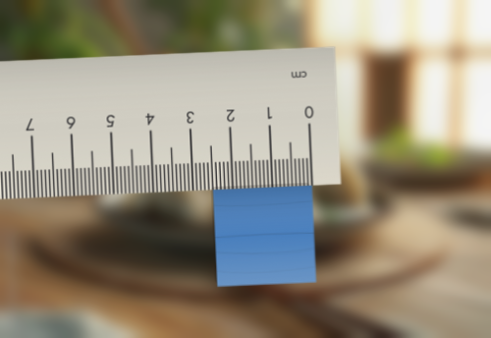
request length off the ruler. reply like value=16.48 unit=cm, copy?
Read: value=2.5 unit=cm
